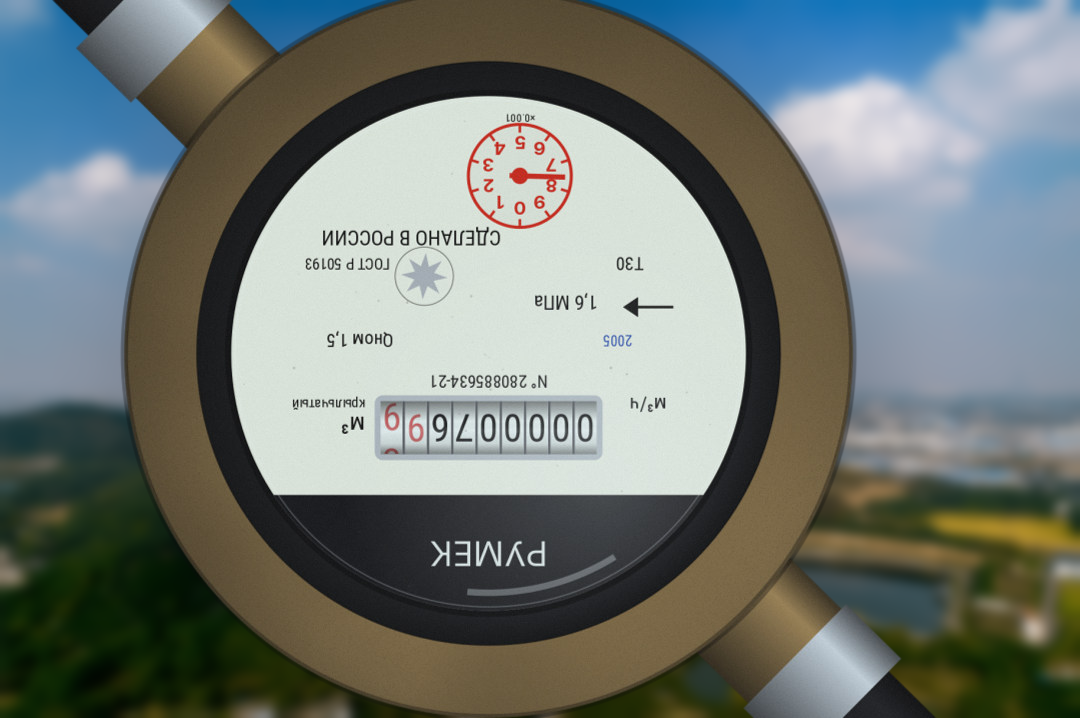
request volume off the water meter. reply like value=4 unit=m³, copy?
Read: value=76.987 unit=m³
